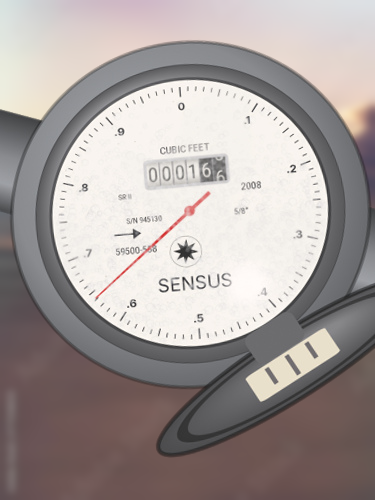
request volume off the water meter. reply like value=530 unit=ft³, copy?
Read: value=165.64 unit=ft³
